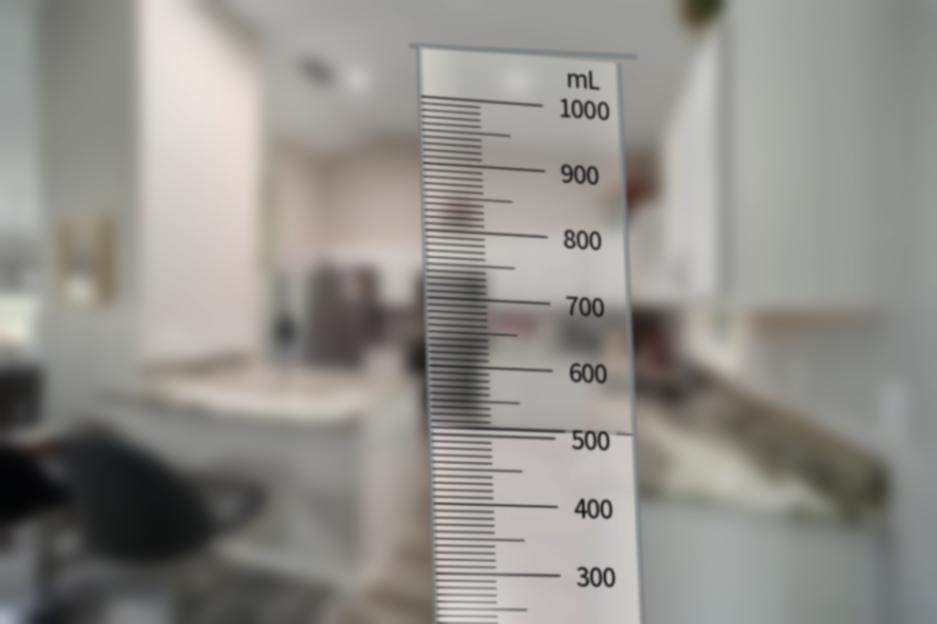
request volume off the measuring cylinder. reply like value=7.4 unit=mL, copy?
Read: value=510 unit=mL
